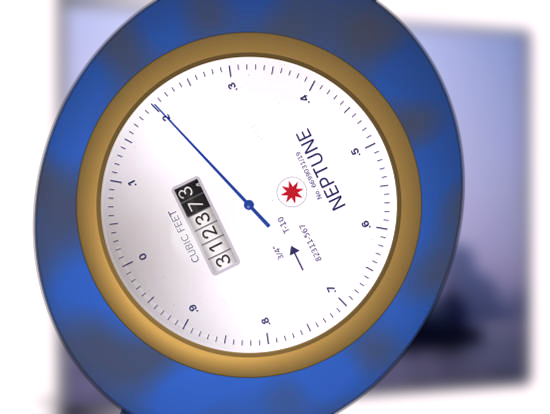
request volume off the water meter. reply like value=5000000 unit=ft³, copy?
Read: value=312373.20 unit=ft³
